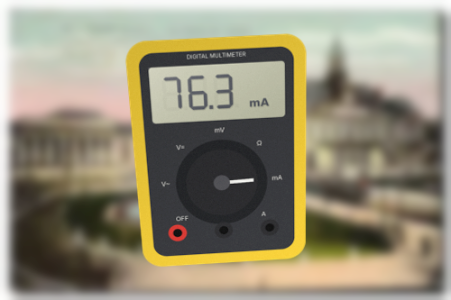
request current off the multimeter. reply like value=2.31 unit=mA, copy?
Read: value=76.3 unit=mA
